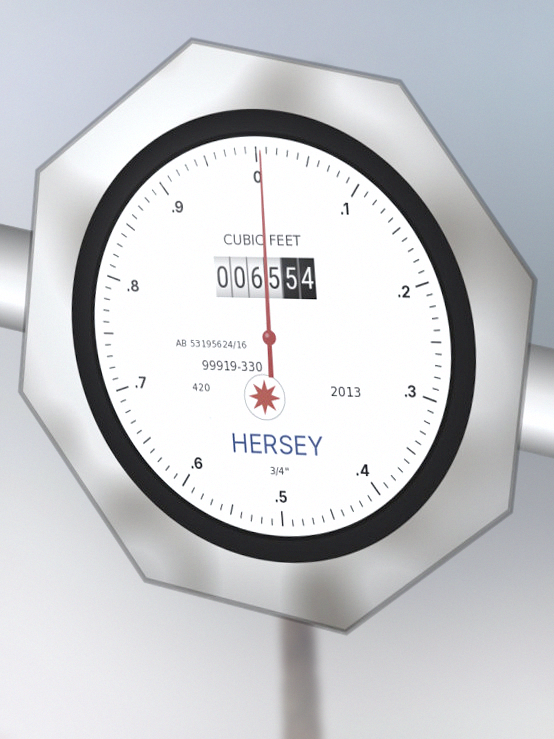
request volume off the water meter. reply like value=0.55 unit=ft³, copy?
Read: value=6554.00 unit=ft³
